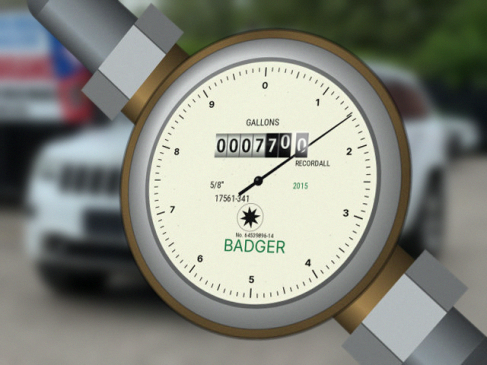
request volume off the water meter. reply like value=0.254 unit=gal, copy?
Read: value=7701.5 unit=gal
